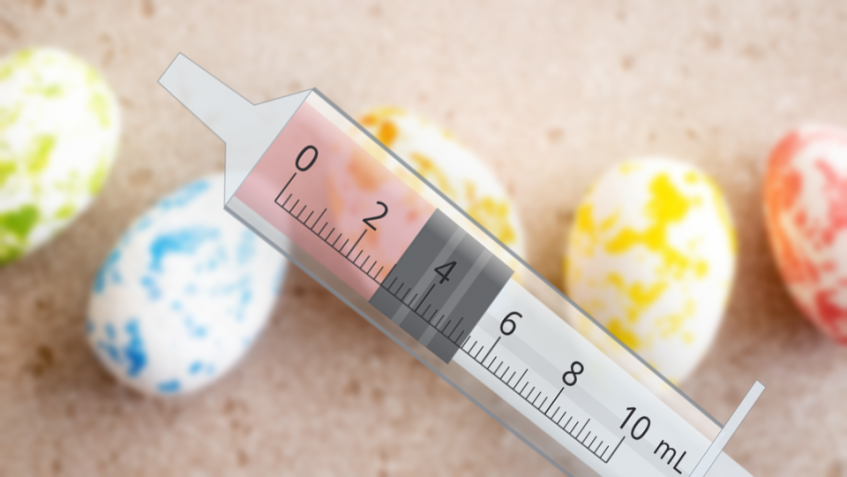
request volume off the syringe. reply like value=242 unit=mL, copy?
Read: value=3 unit=mL
